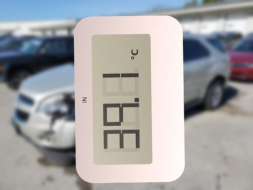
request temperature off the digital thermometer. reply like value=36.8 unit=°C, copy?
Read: value=39.1 unit=°C
